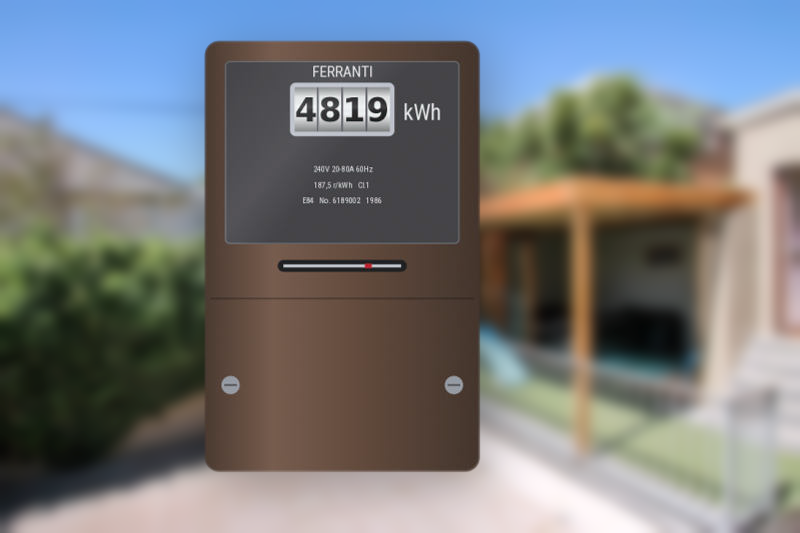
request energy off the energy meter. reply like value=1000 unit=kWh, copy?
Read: value=4819 unit=kWh
